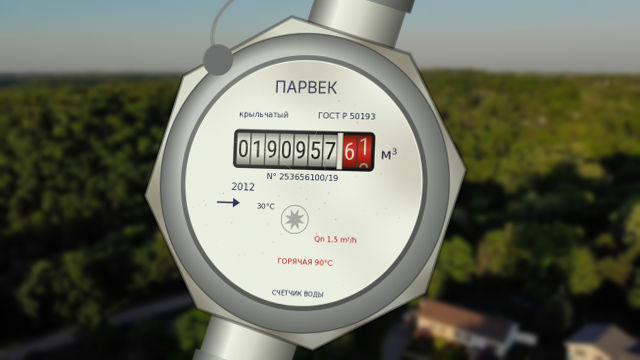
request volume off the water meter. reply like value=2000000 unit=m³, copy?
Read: value=190957.61 unit=m³
